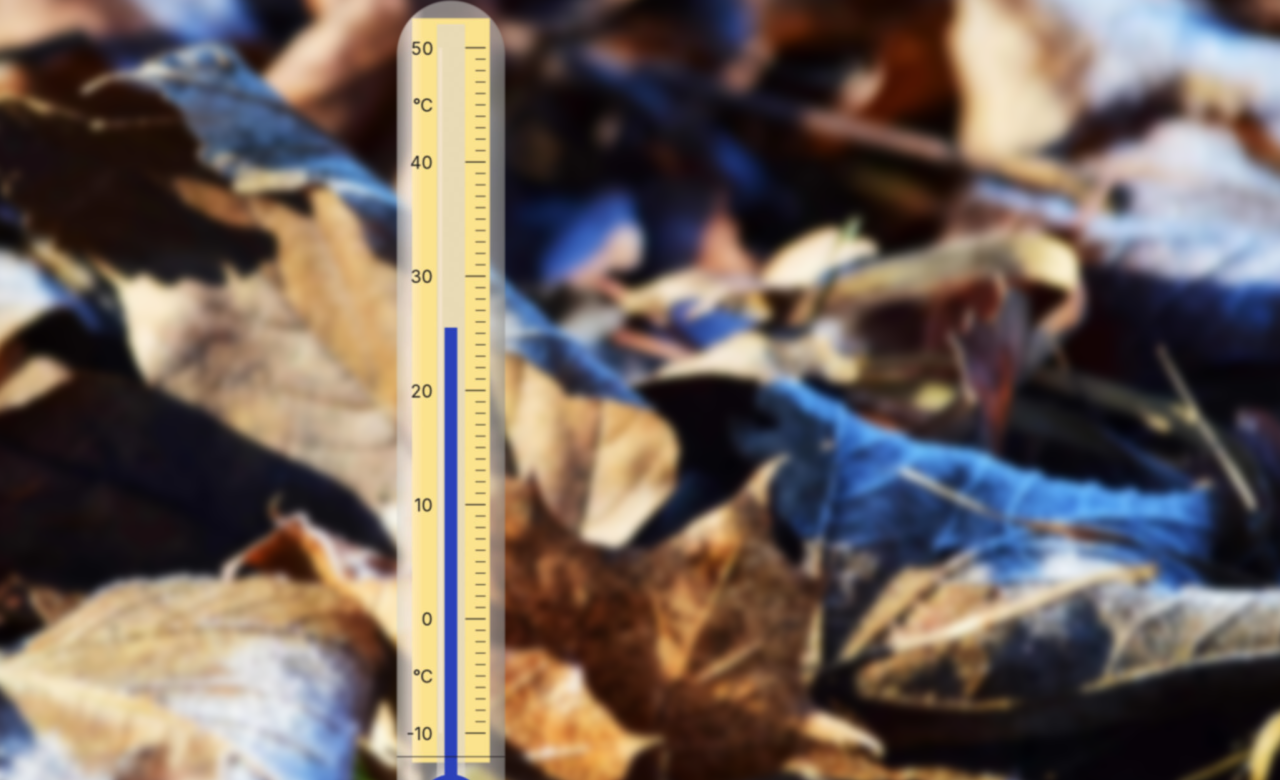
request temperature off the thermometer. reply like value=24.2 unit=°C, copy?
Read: value=25.5 unit=°C
